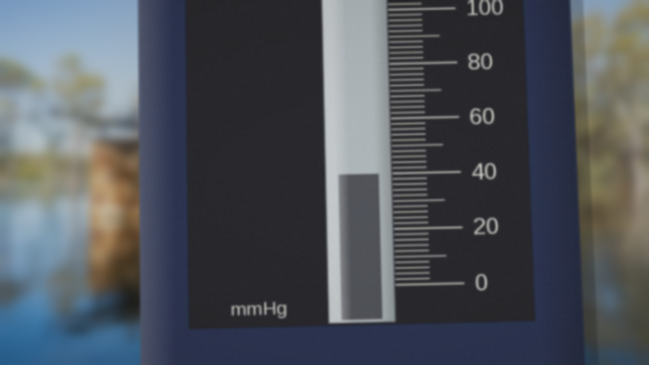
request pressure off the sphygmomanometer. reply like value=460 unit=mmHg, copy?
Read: value=40 unit=mmHg
